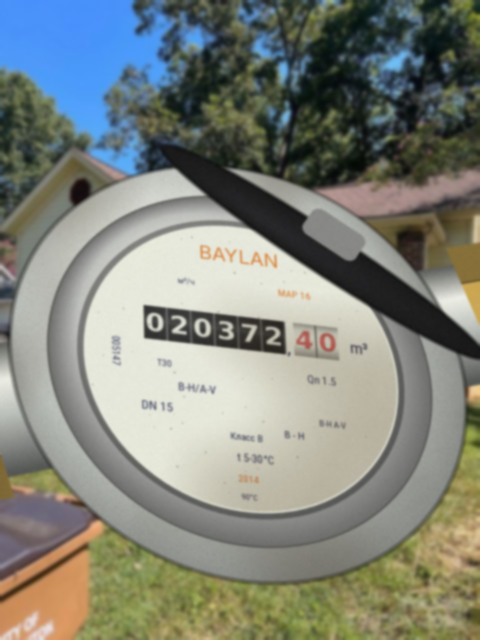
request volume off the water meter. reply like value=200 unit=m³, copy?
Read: value=20372.40 unit=m³
